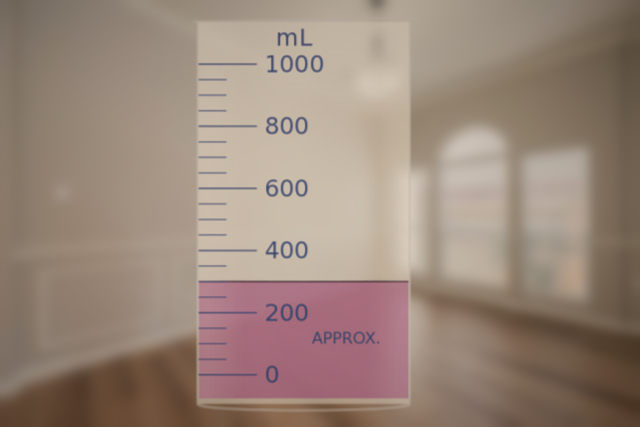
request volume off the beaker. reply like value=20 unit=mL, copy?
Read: value=300 unit=mL
